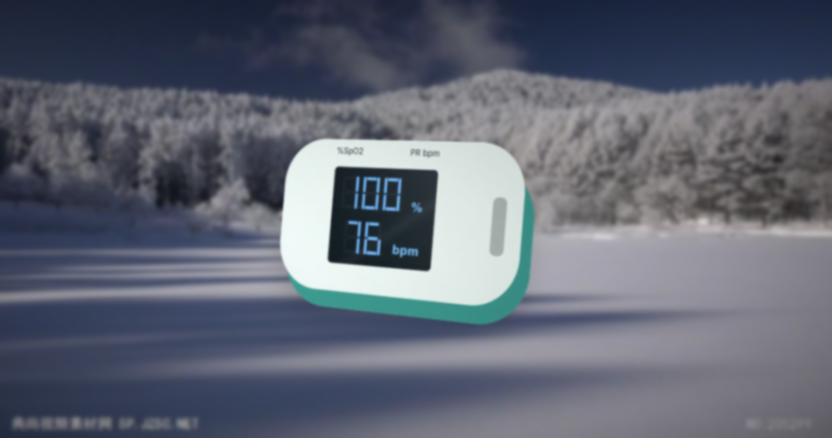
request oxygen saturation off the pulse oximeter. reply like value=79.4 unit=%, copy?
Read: value=100 unit=%
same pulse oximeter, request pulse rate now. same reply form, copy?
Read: value=76 unit=bpm
